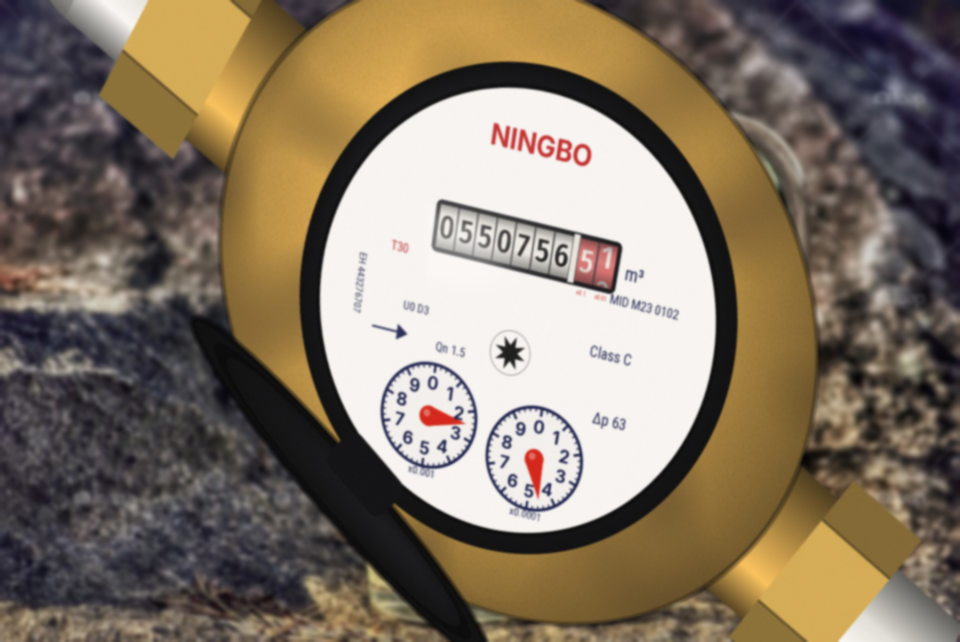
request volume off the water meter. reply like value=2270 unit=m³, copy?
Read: value=550756.5124 unit=m³
